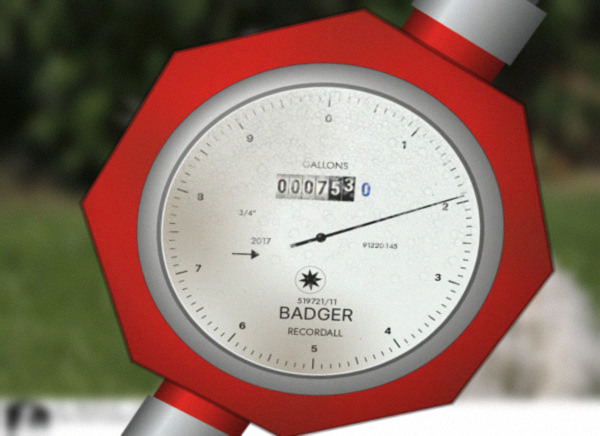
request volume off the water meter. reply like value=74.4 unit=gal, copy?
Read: value=7531.9 unit=gal
